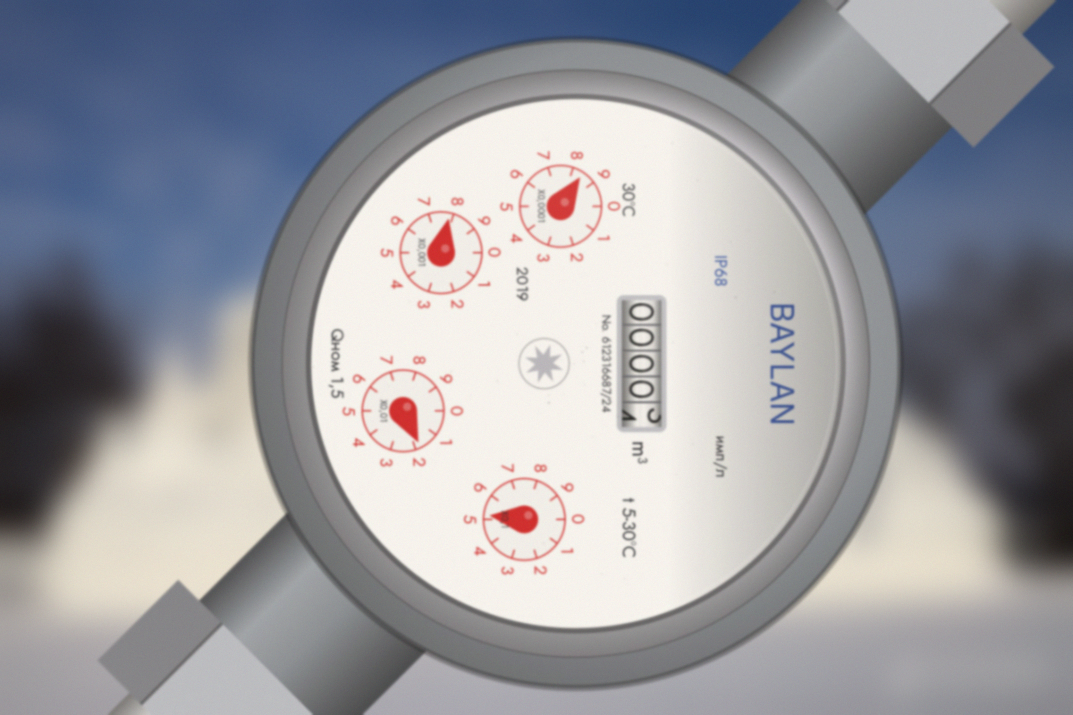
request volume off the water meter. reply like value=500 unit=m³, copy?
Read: value=3.5178 unit=m³
